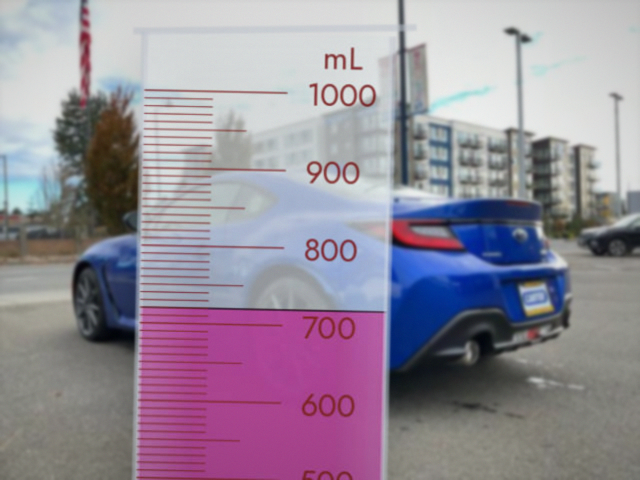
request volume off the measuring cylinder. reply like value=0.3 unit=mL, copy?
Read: value=720 unit=mL
